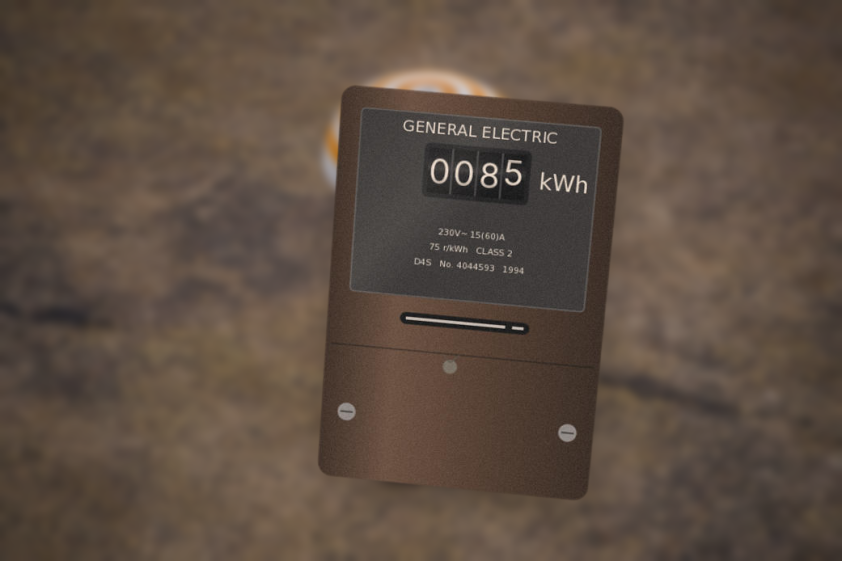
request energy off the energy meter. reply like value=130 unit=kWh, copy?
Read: value=85 unit=kWh
